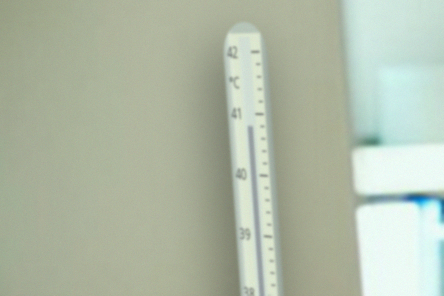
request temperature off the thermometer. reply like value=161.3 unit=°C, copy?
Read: value=40.8 unit=°C
